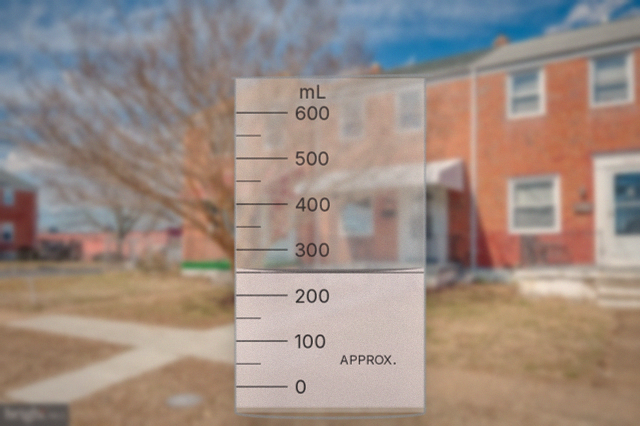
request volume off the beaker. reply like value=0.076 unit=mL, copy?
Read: value=250 unit=mL
